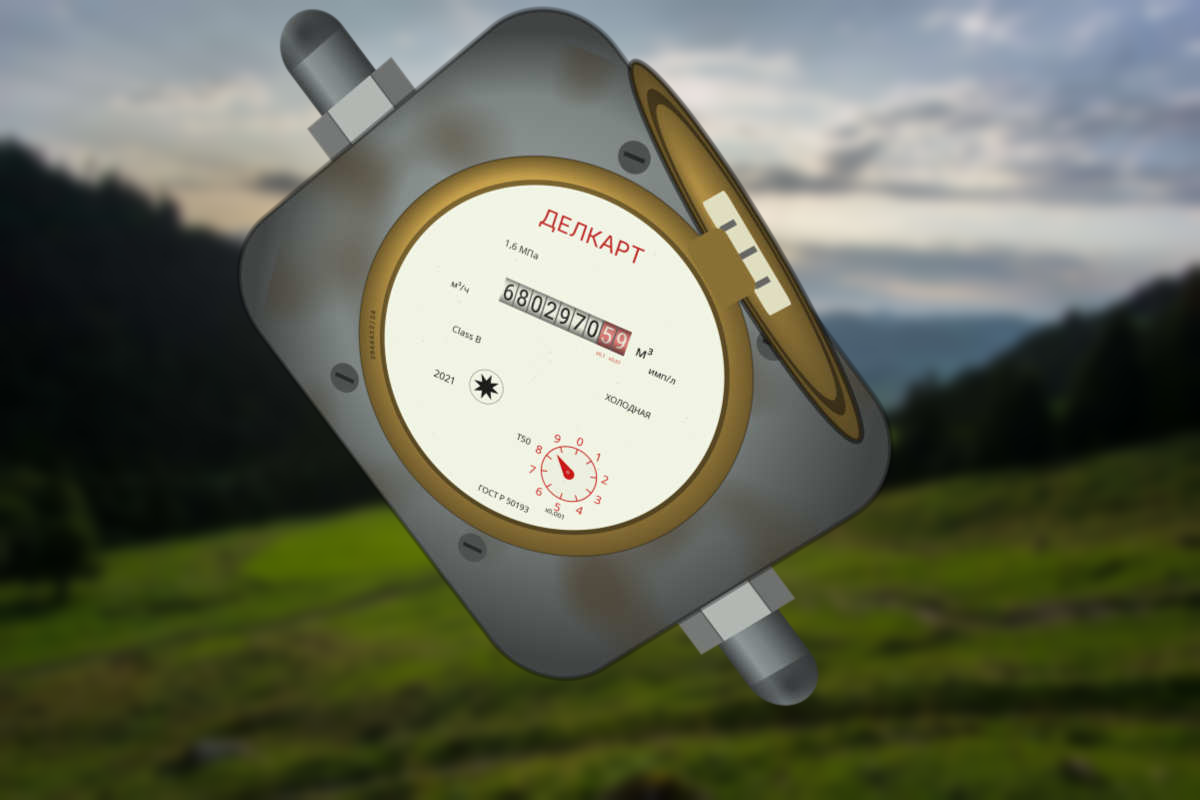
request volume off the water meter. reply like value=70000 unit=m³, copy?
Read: value=6802970.598 unit=m³
